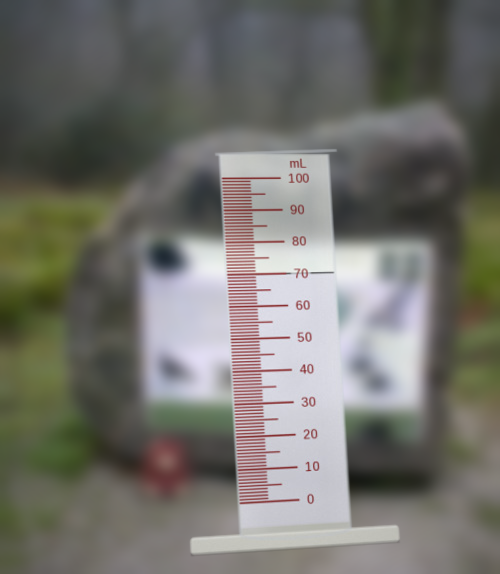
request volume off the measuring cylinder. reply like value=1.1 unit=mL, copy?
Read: value=70 unit=mL
